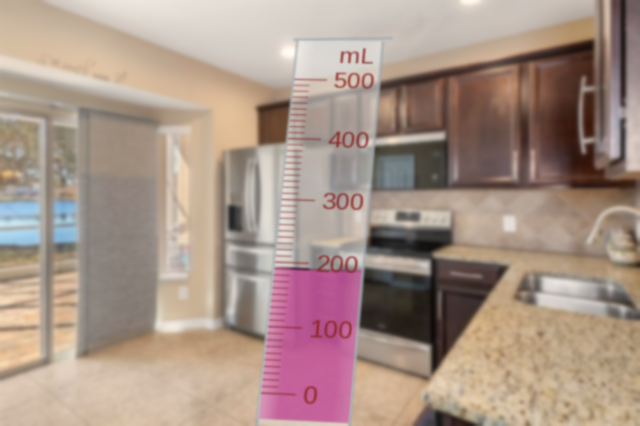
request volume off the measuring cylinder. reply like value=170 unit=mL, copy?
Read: value=190 unit=mL
